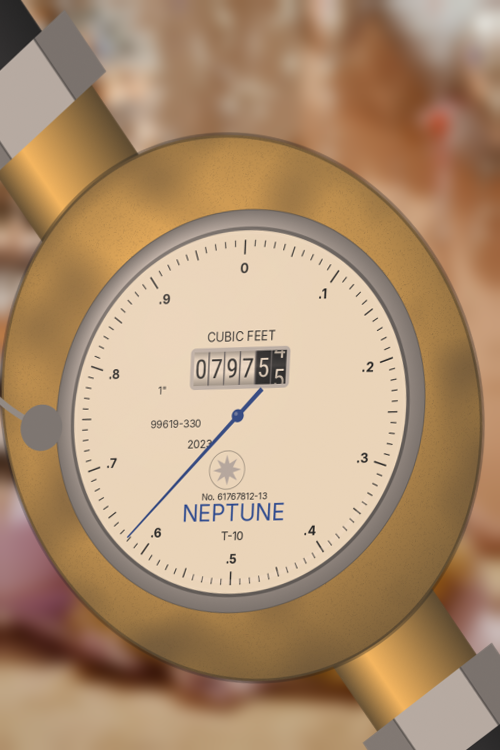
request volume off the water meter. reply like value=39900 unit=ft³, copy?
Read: value=79754.62 unit=ft³
